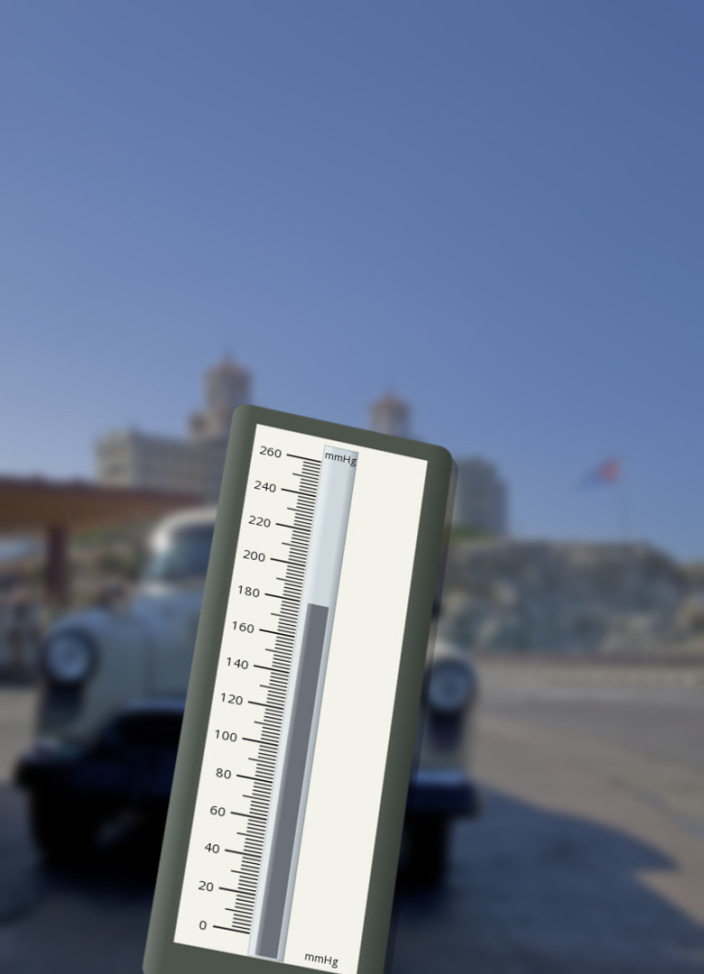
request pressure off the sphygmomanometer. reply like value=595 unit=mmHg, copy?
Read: value=180 unit=mmHg
